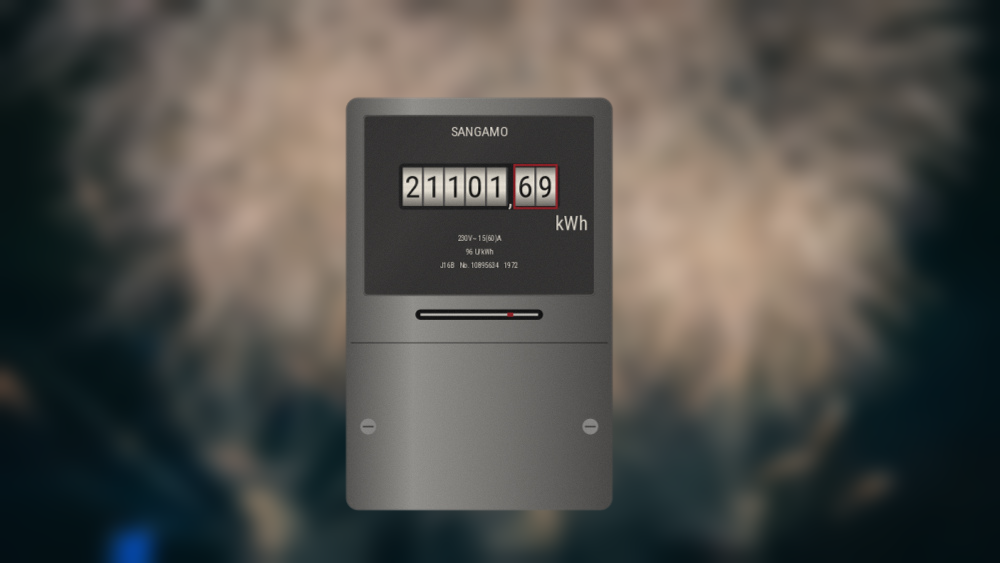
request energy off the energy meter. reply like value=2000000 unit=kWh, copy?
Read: value=21101.69 unit=kWh
